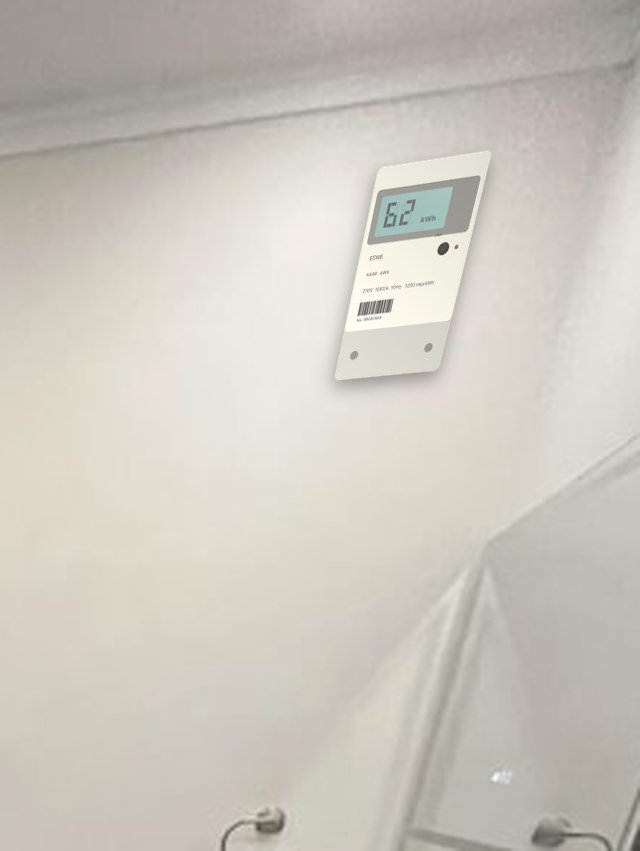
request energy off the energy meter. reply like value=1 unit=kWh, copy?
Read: value=62 unit=kWh
